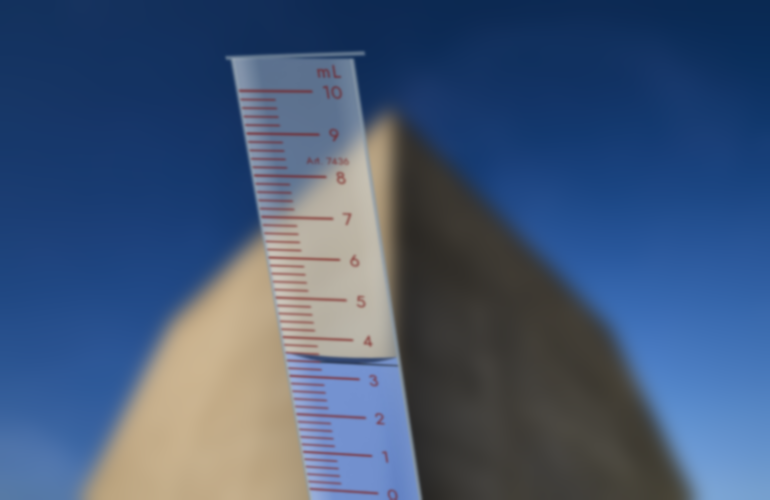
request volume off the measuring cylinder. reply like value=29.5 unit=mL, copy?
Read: value=3.4 unit=mL
